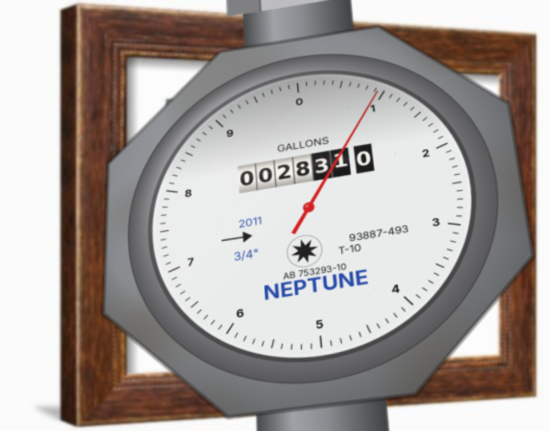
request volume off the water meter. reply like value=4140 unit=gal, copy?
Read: value=28310.9 unit=gal
